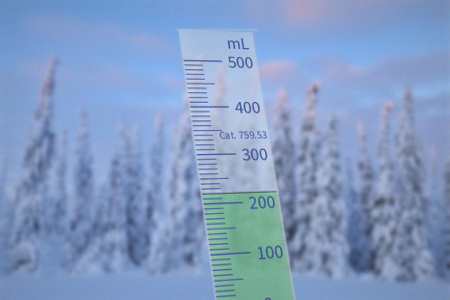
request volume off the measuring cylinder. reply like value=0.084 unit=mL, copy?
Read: value=220 unit=mL
